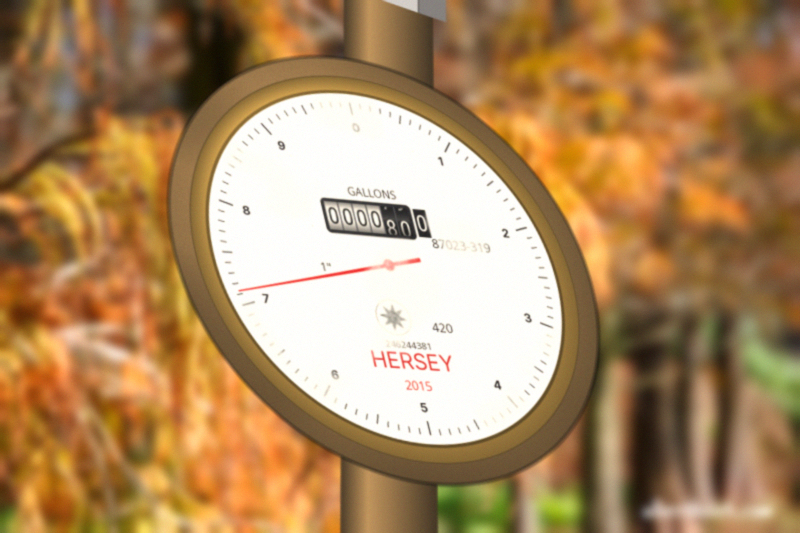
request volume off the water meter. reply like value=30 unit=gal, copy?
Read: value=797.1 unit=gal
